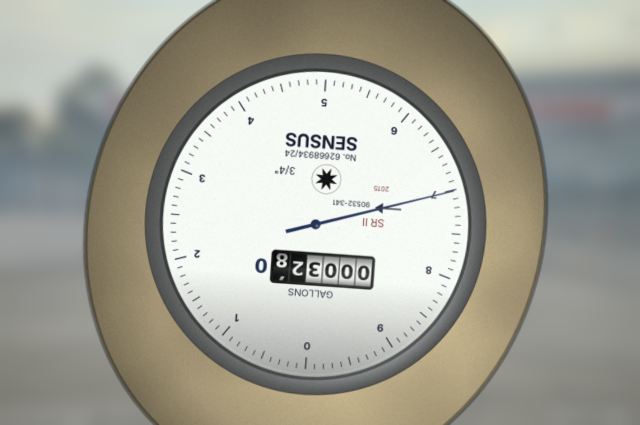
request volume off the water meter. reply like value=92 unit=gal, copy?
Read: value=3277.0 unit=gal
